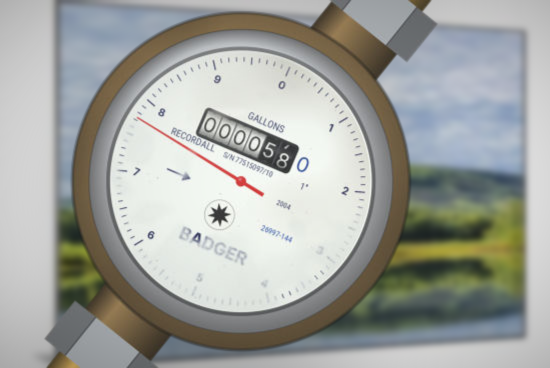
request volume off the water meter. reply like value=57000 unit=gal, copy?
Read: value=577.7 unit=gal
